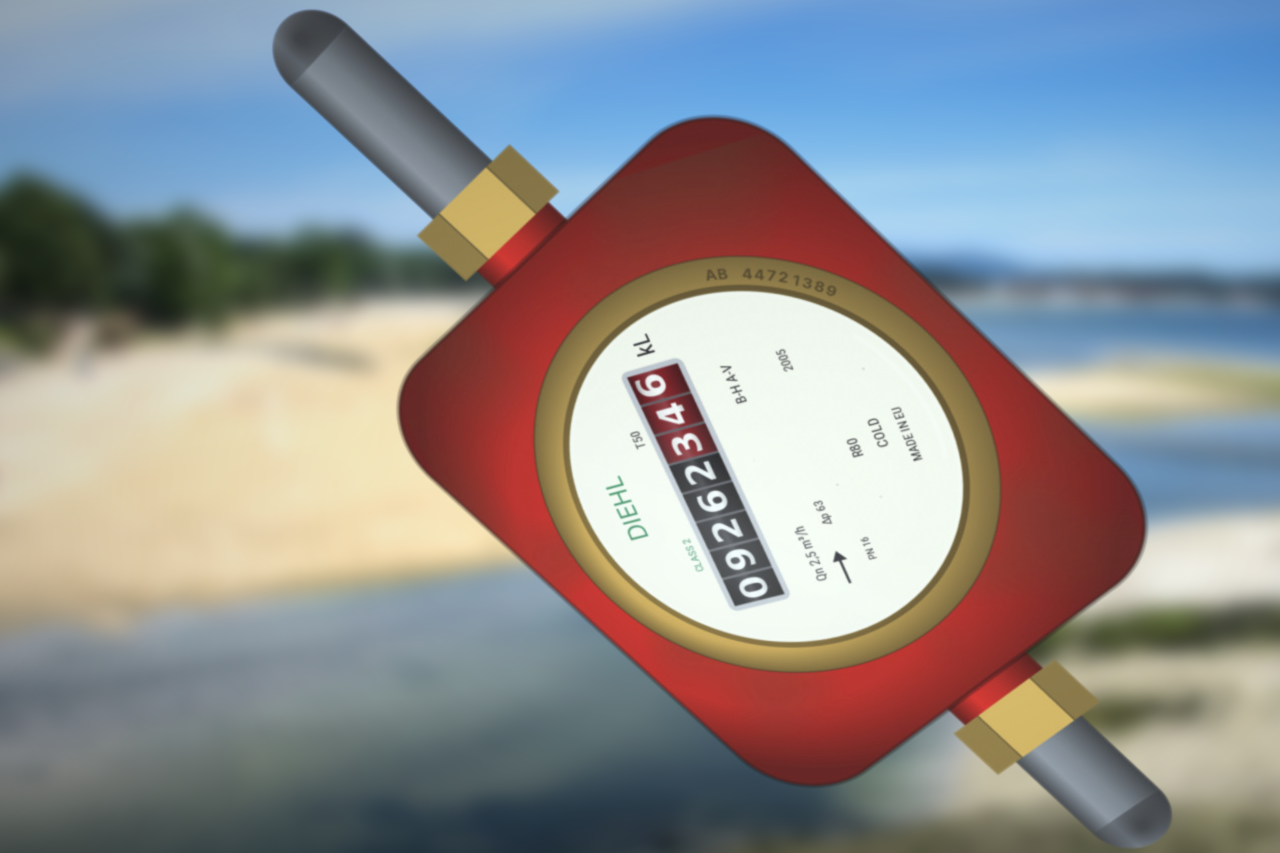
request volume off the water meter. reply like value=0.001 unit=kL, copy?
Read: value=9262.346 unit=kL
